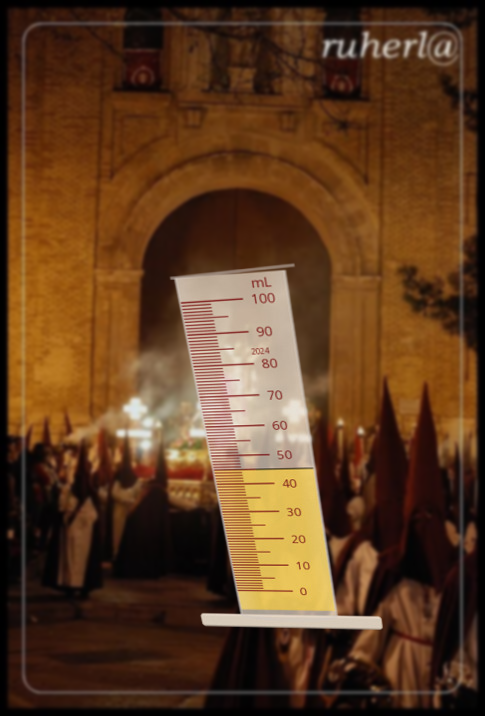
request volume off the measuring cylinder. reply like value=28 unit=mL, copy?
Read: value=45 unit=mL
